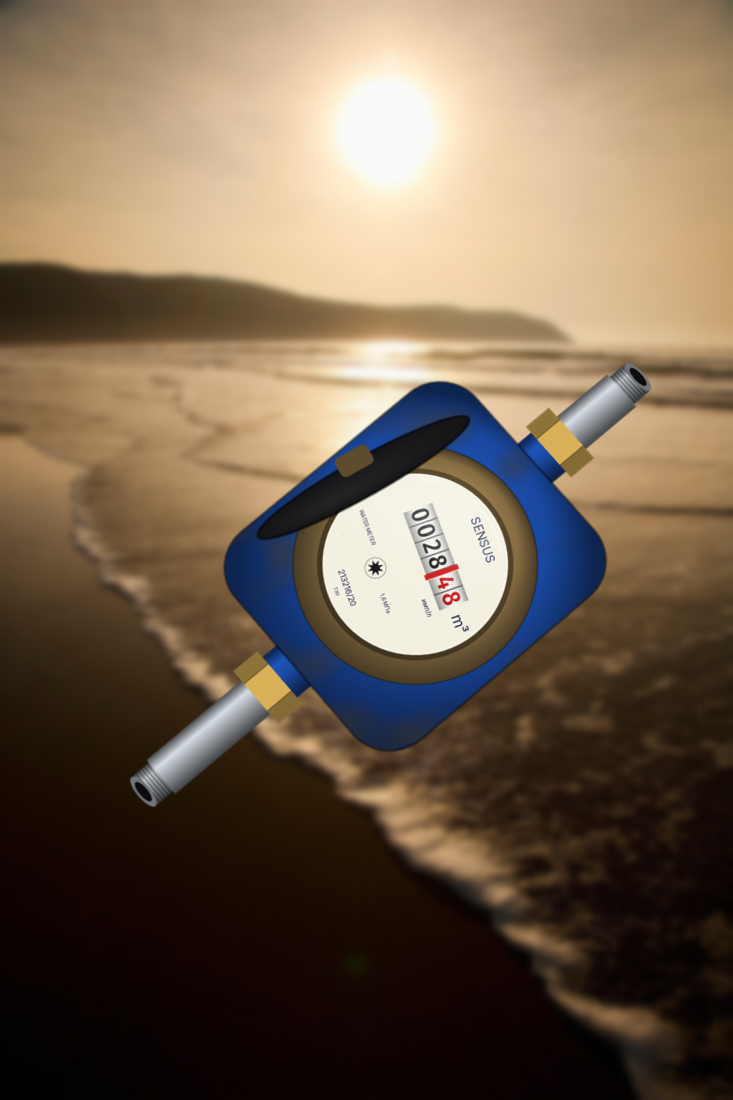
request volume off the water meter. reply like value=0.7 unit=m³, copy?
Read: value=28.48 unit=m³
